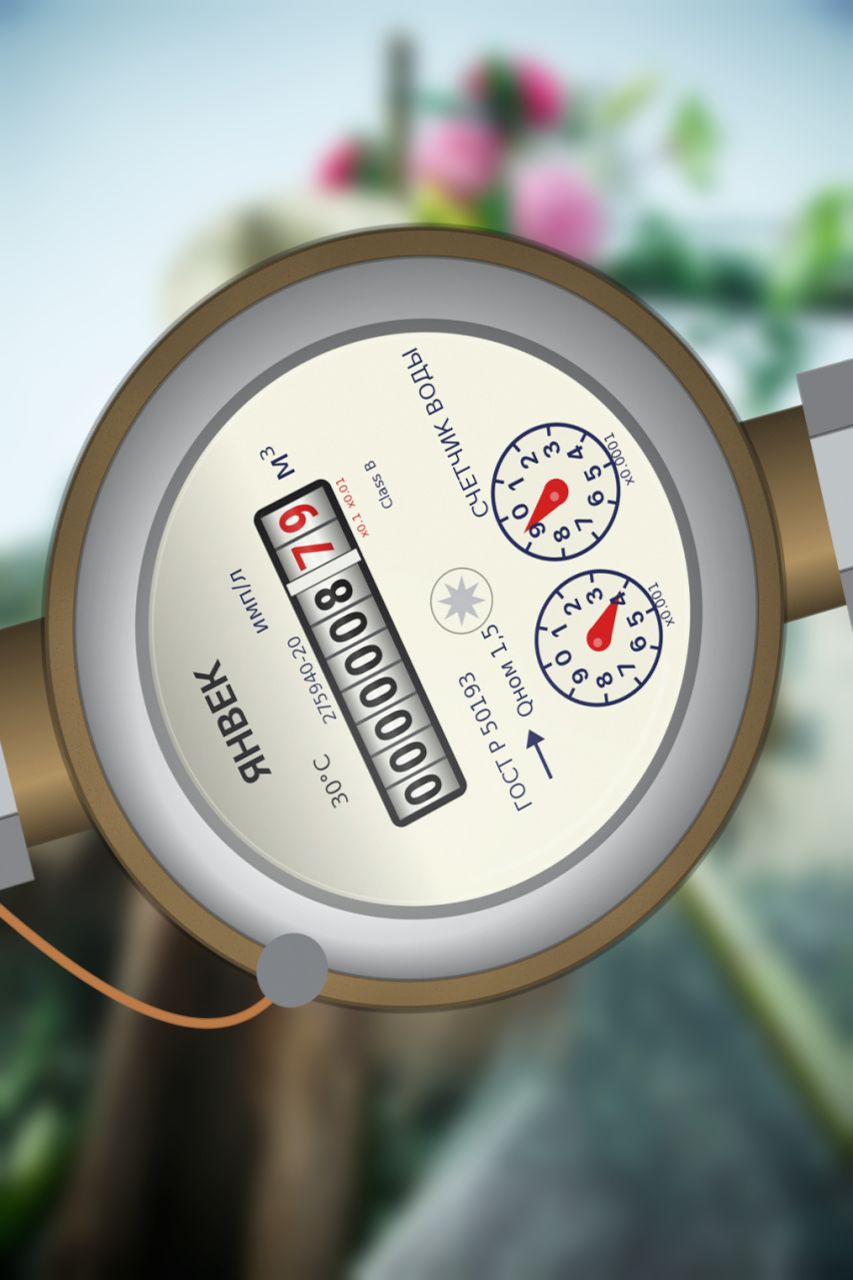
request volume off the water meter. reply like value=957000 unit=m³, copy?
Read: value=8.7939 unit=m³
